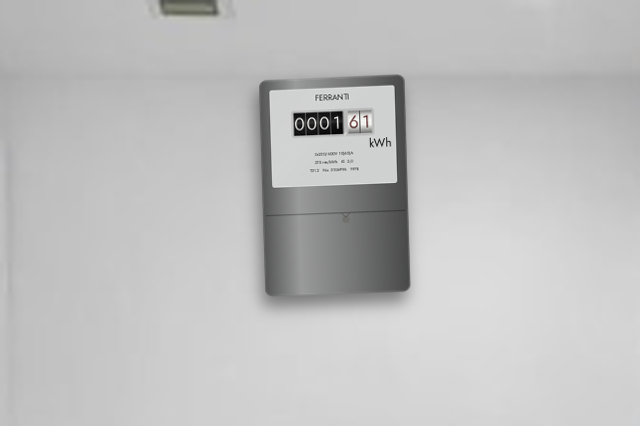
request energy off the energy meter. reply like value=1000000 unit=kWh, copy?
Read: value=1.61 unit=kWh
